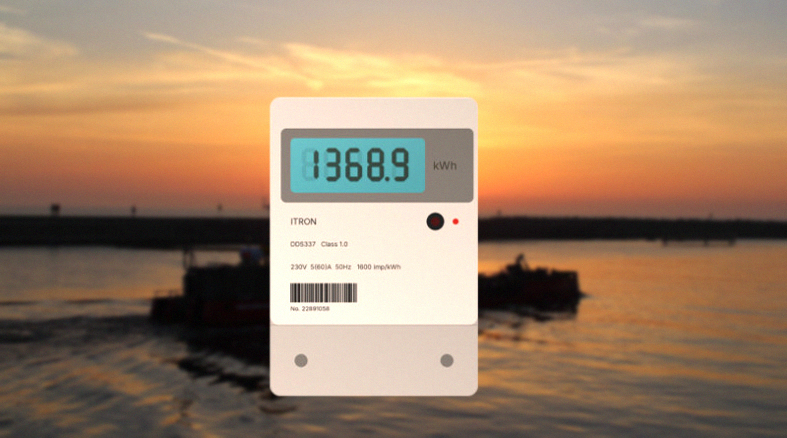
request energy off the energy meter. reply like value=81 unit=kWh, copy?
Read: value=1368.9 unit=kWh
